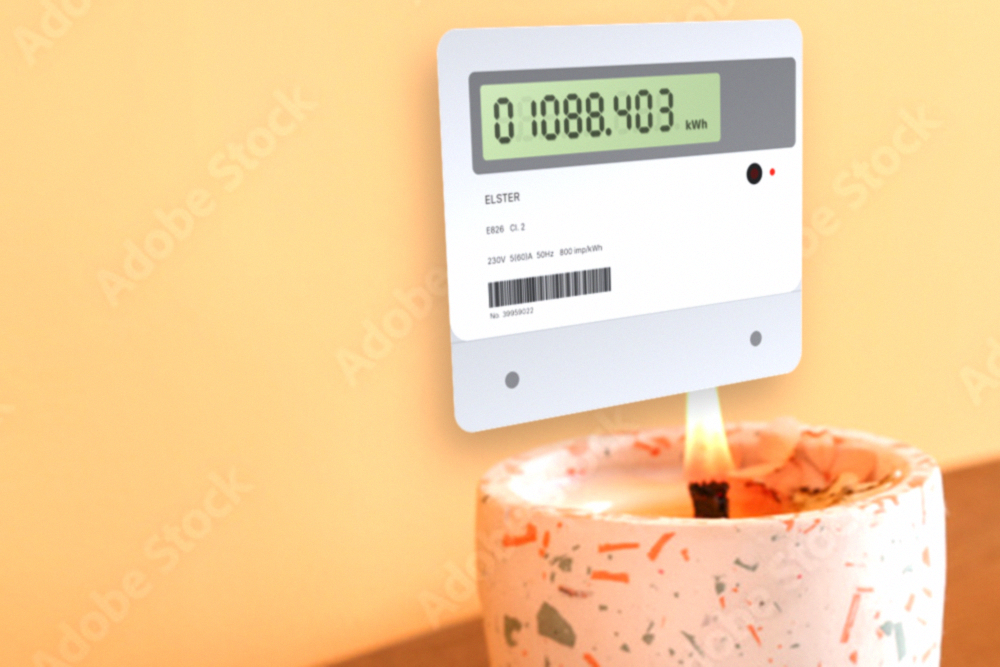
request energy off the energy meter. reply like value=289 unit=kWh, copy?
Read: value=1088.403 unit=kWh
